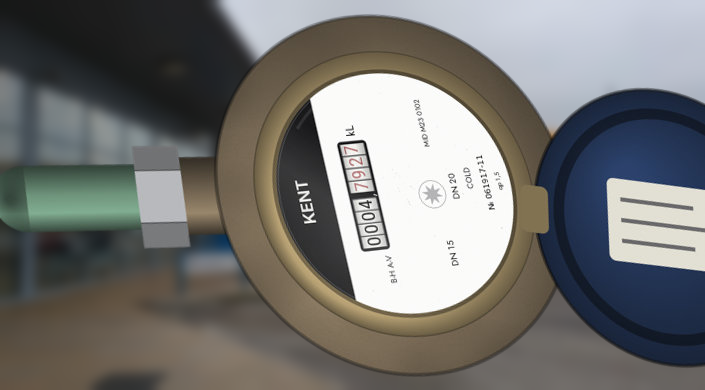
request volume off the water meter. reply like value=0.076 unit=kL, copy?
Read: value=4.7927 unit=kL
